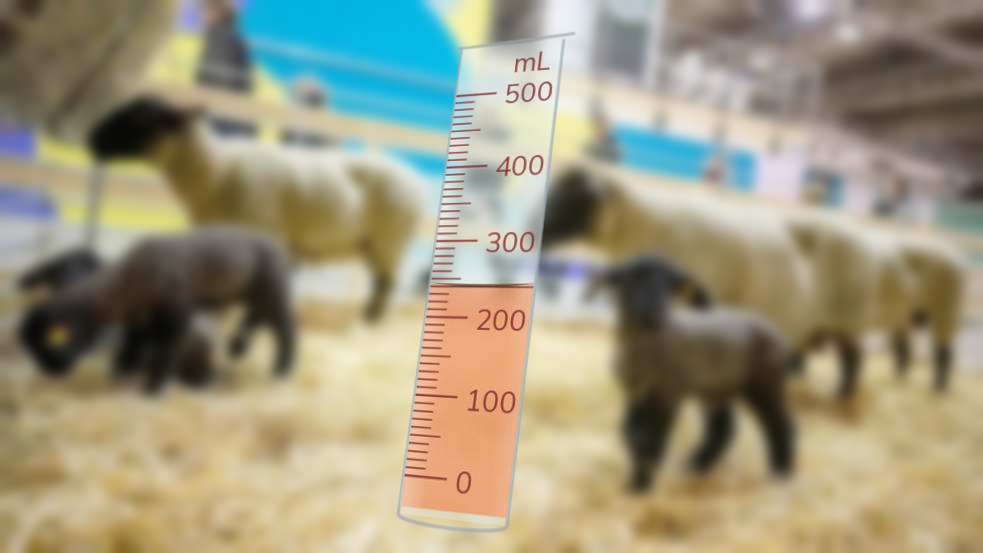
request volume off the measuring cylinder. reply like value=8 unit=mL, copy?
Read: value=240 unit=mL
